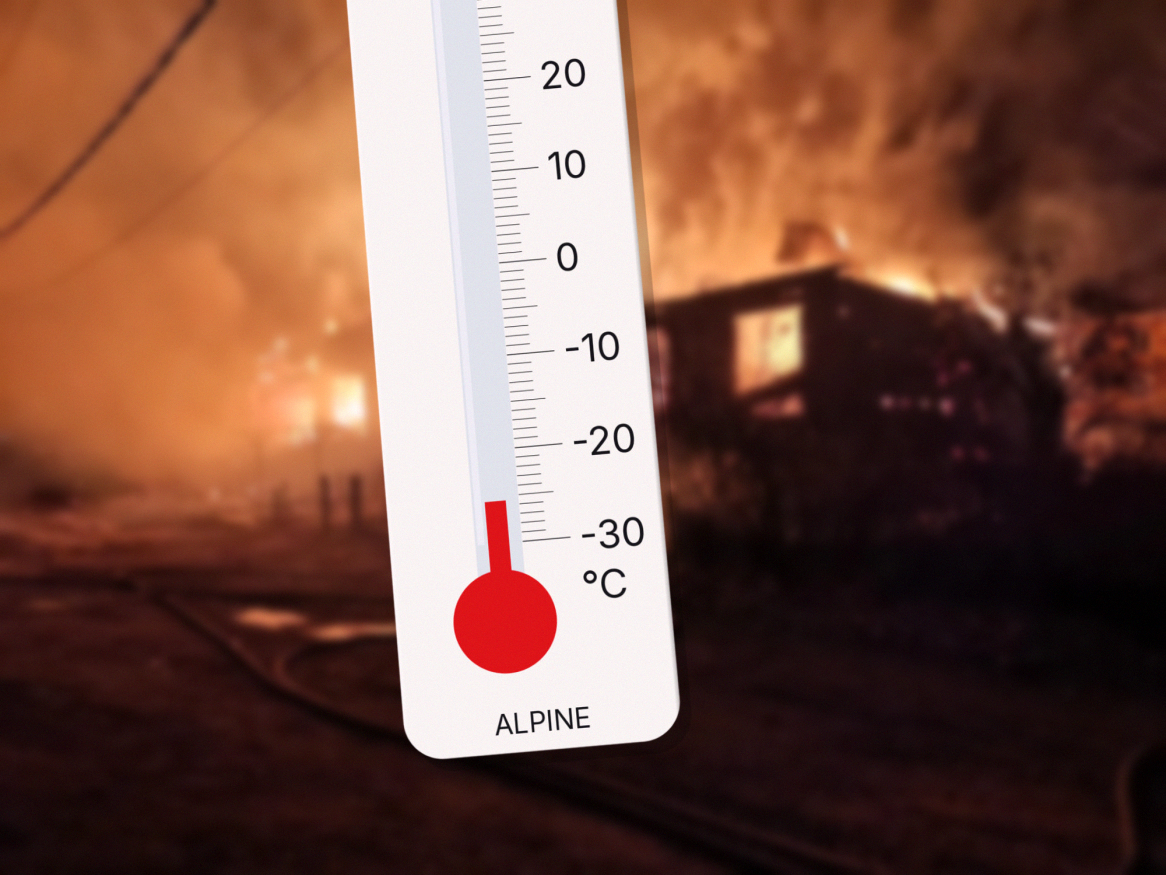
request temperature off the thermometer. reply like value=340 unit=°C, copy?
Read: value=-25.5 unit=°C
